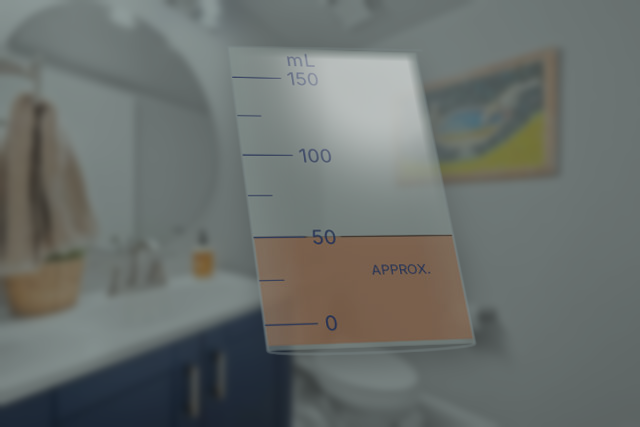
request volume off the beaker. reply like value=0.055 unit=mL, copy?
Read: value=50 unit=mL
